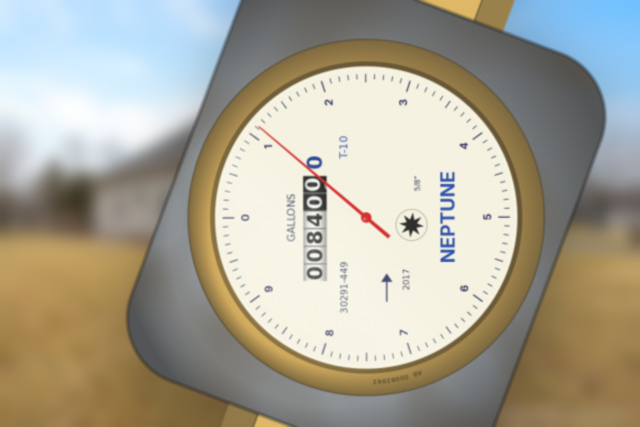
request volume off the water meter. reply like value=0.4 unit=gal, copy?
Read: value=84001.1 unit=gal
